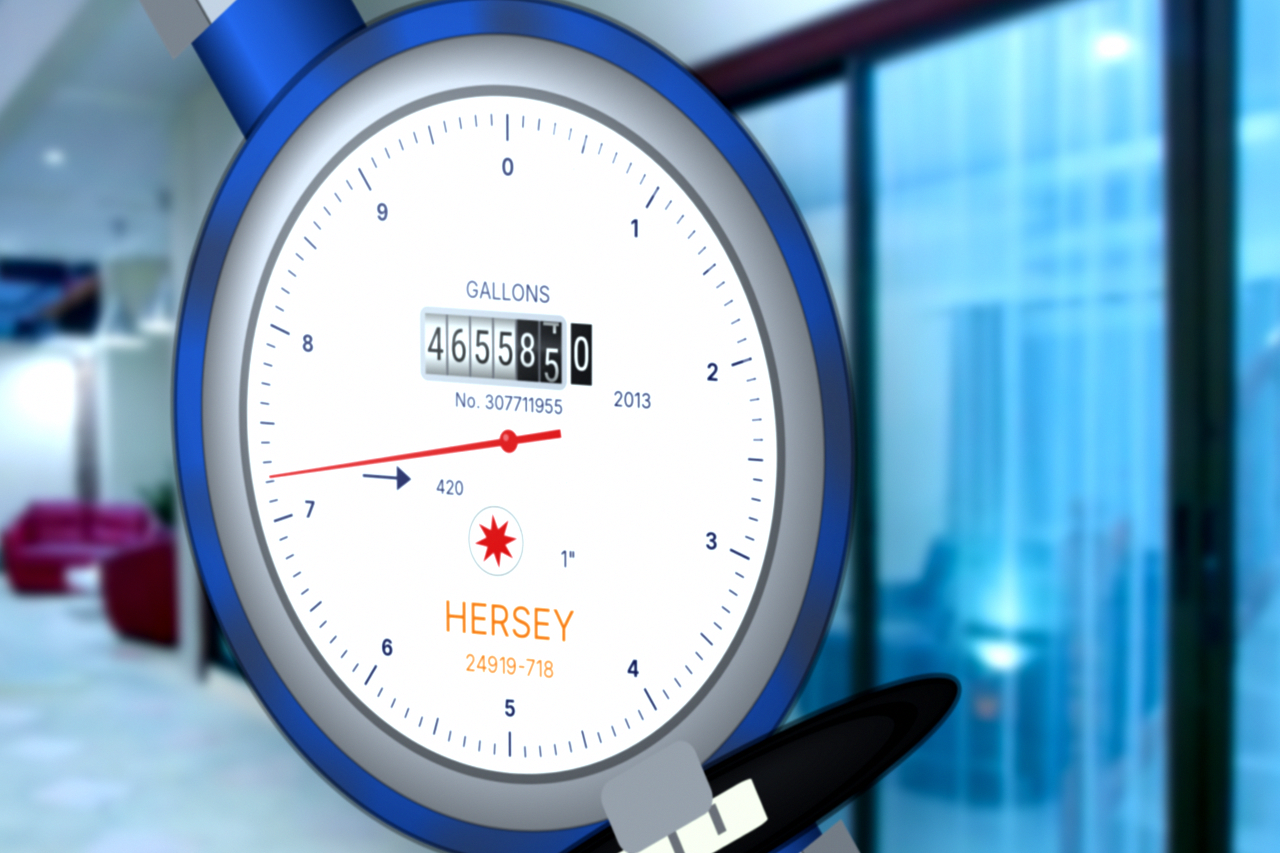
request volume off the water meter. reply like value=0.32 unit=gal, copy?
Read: value=4655847.2 unit=gal
